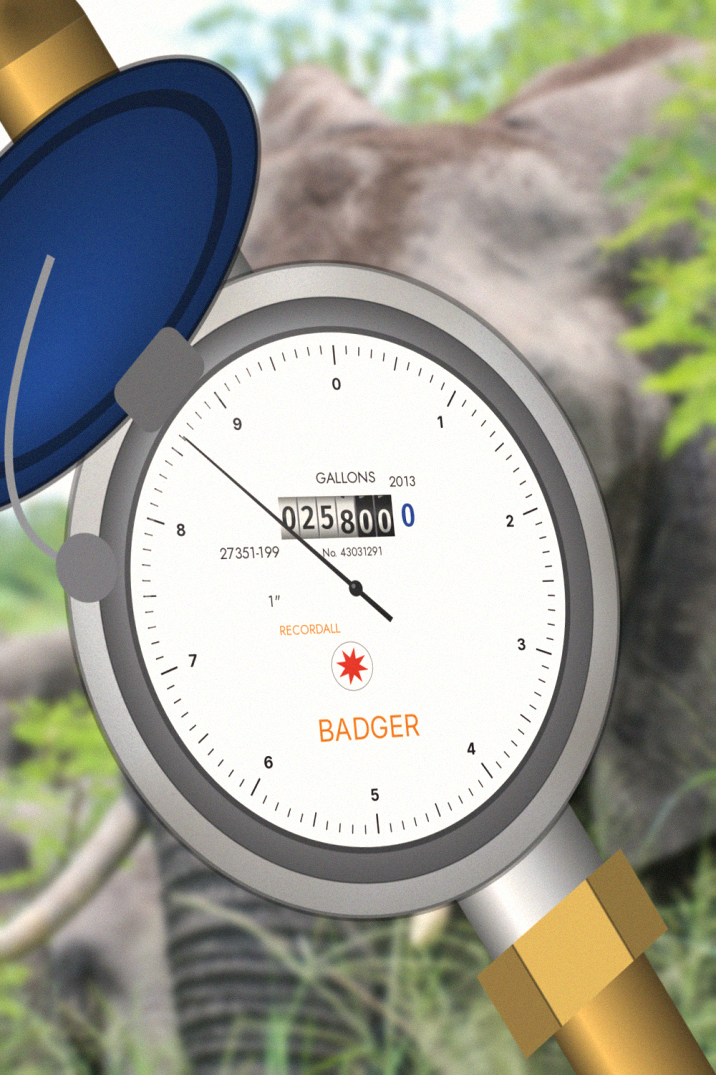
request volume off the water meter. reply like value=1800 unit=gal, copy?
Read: value=257998.6 unit=gal
